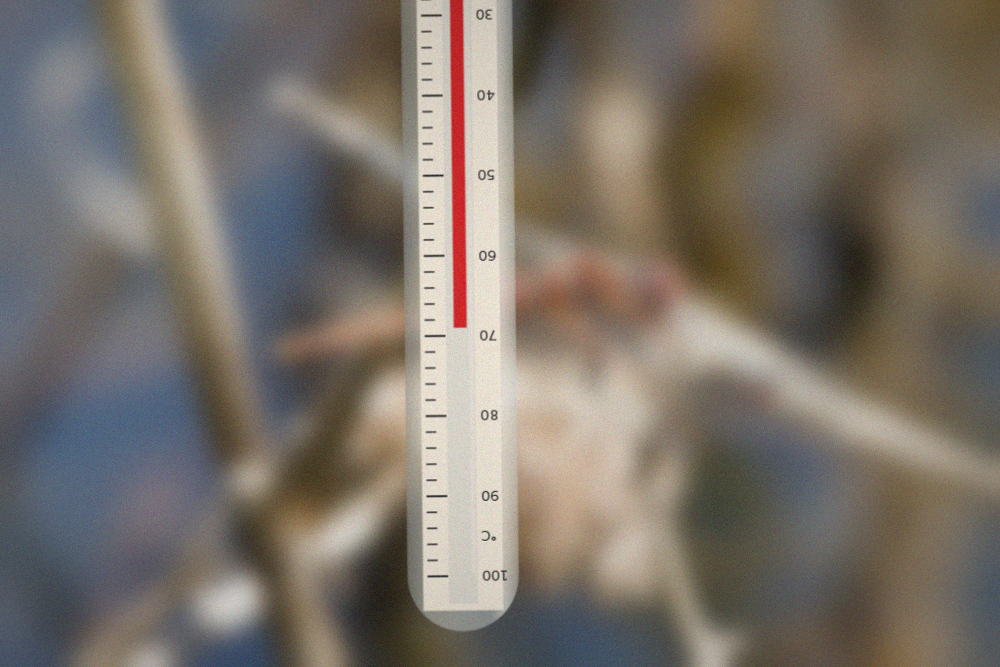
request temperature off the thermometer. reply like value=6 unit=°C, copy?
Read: value=69 unit=°C
